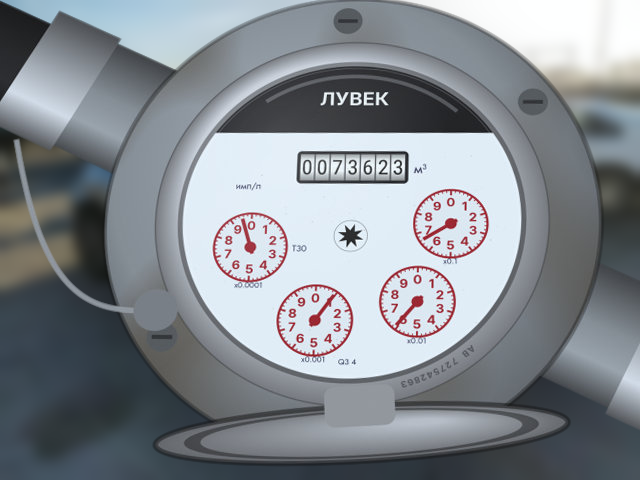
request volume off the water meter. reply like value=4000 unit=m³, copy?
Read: value=73623.6609 unit=m³
